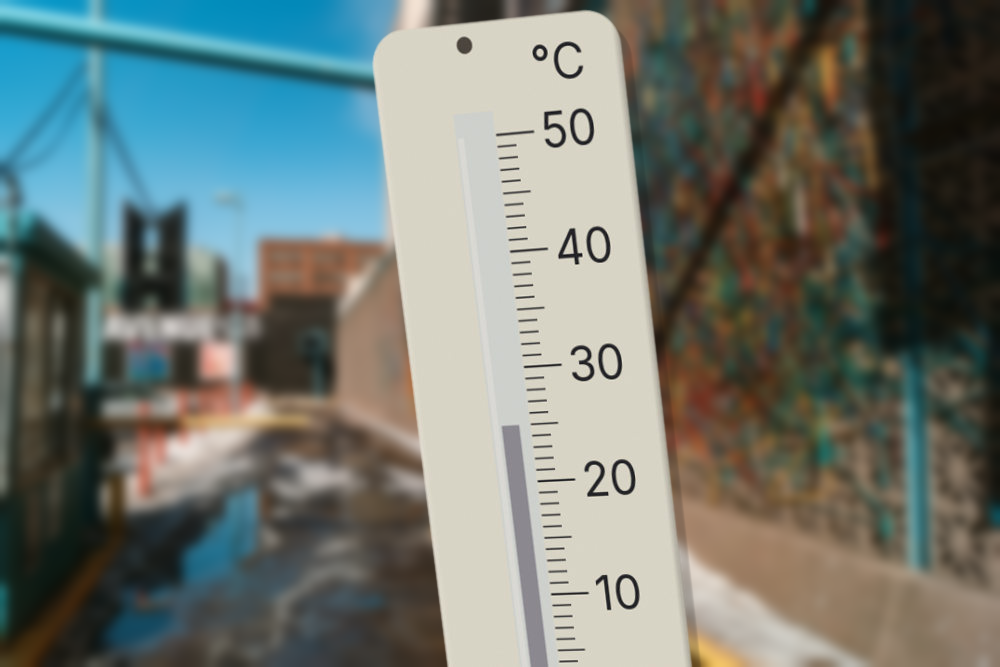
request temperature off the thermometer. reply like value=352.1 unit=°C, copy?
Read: value=25 unit=°C
